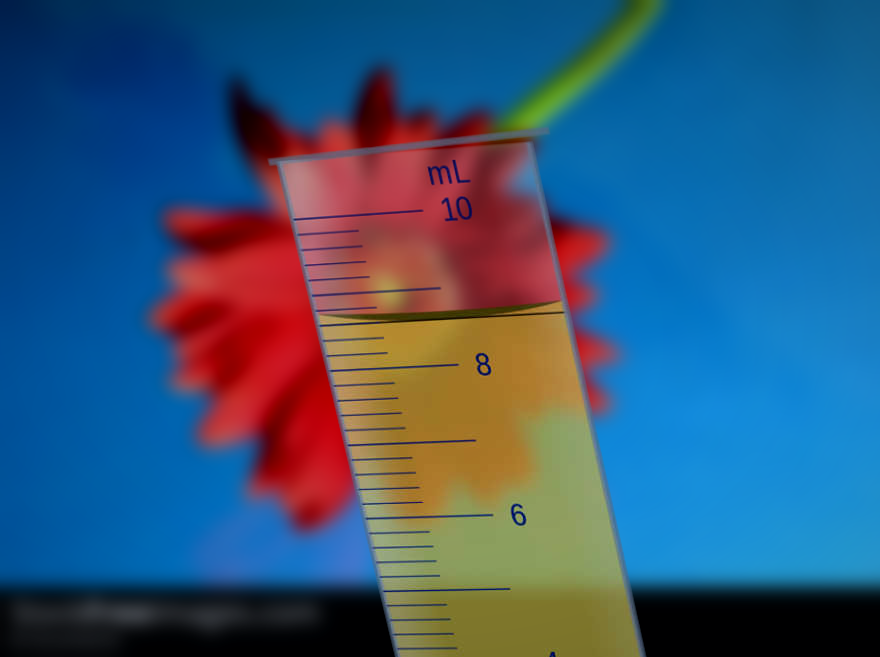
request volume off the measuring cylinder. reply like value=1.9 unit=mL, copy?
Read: value=8.6 unit=mL
